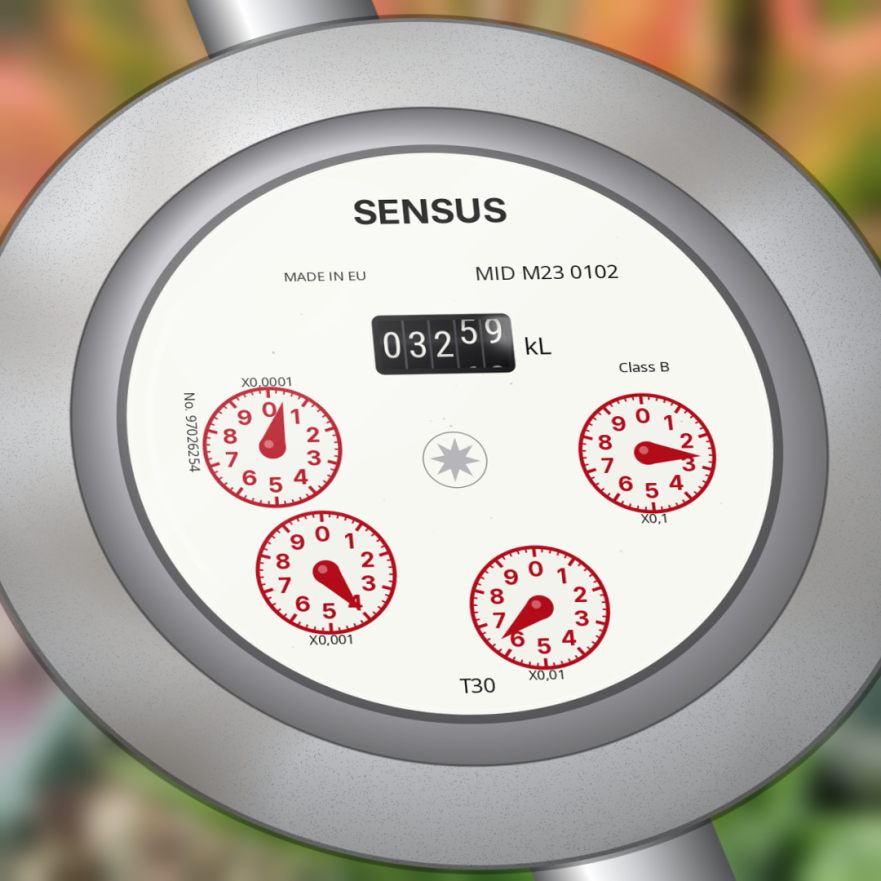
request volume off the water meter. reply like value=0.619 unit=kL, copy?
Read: value=3259.2640 unit=kL
